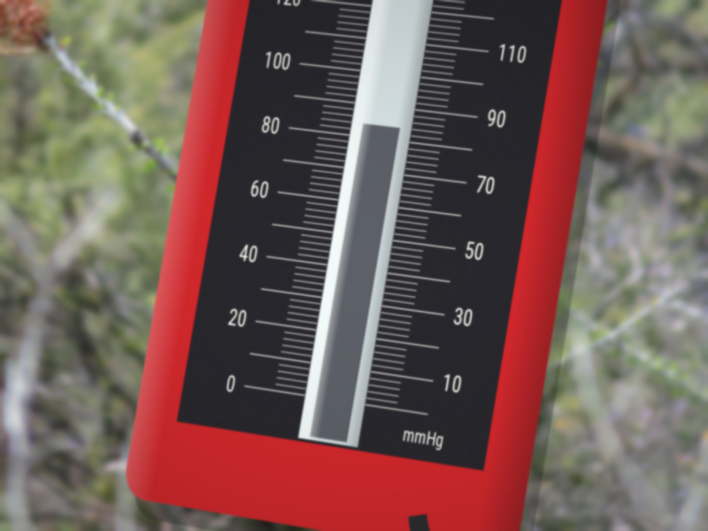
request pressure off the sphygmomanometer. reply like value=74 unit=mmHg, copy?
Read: value=84 unit=mmHg
